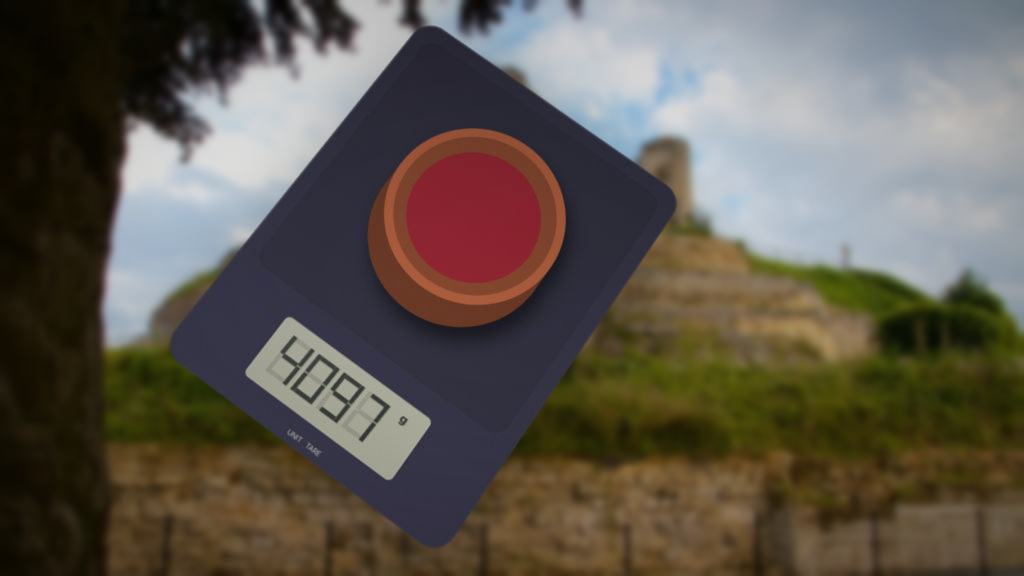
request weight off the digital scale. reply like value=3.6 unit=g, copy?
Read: value=4097 unit=g
